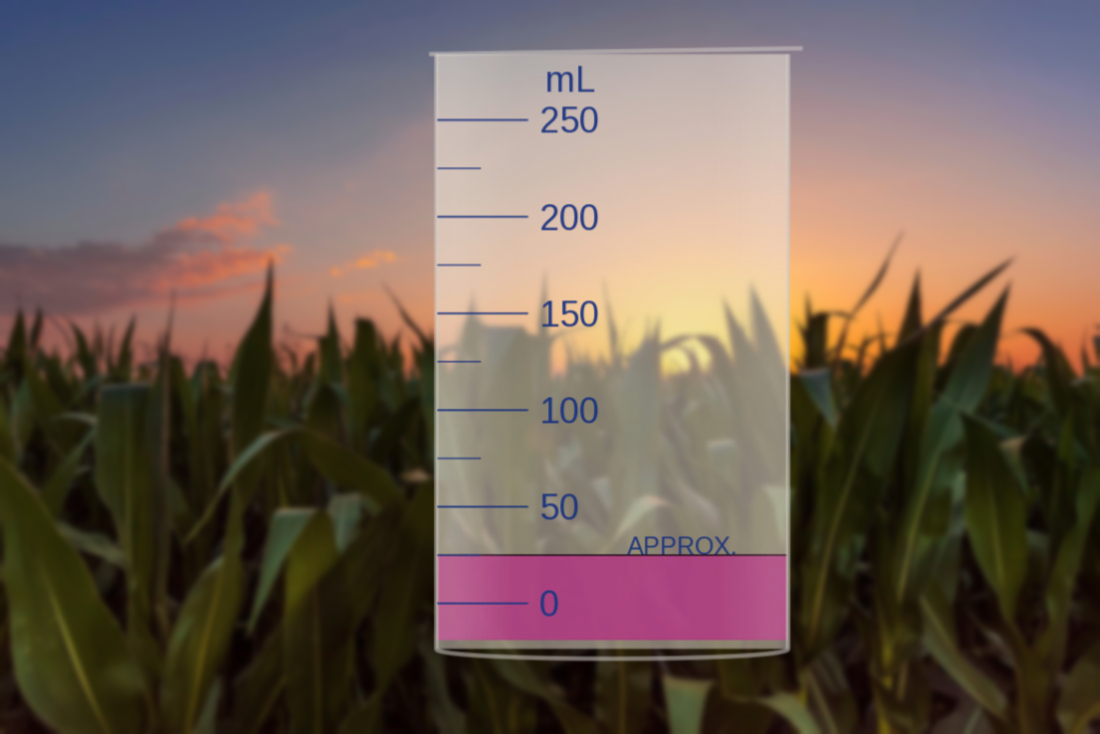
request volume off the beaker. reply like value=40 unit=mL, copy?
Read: value=25 unit=mL
